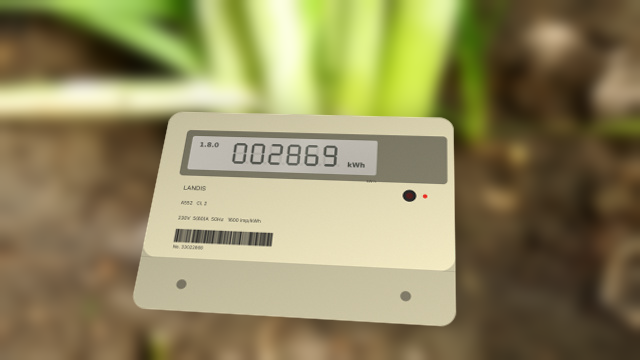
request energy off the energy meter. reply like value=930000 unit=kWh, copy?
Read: value=2869 unit=kWh
